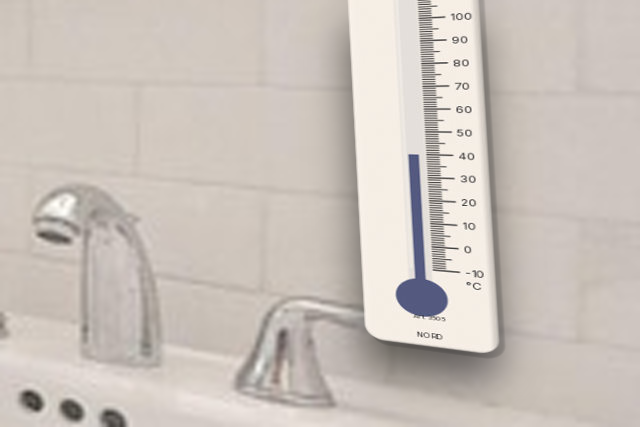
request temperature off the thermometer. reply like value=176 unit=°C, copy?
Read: value=40 unit=°C
